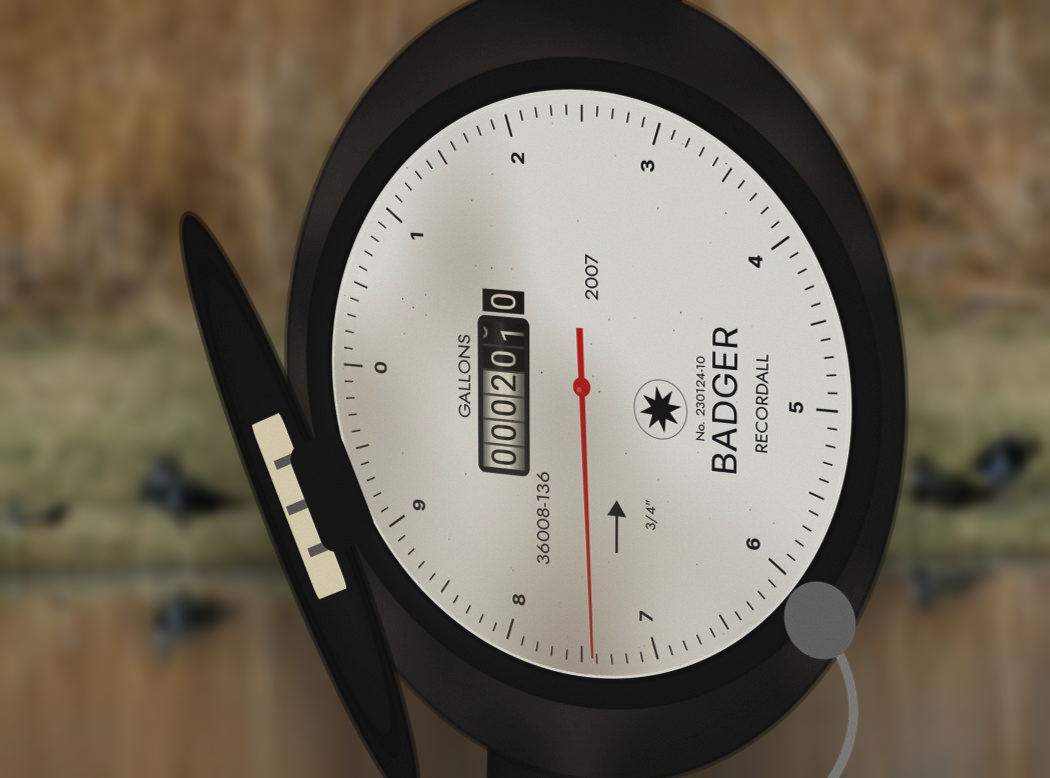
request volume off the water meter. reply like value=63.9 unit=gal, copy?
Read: value=2007.4 unit=gal
